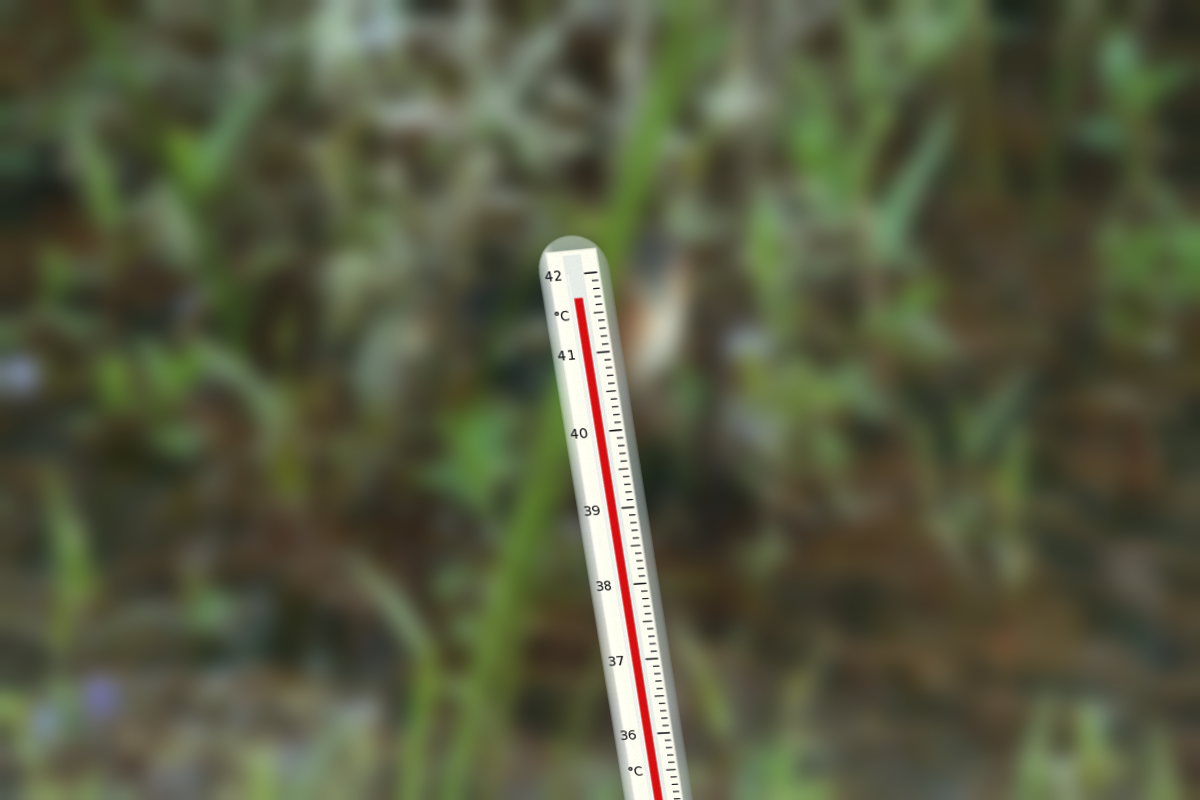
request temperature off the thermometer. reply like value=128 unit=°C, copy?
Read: value=41.7 unit=°C
